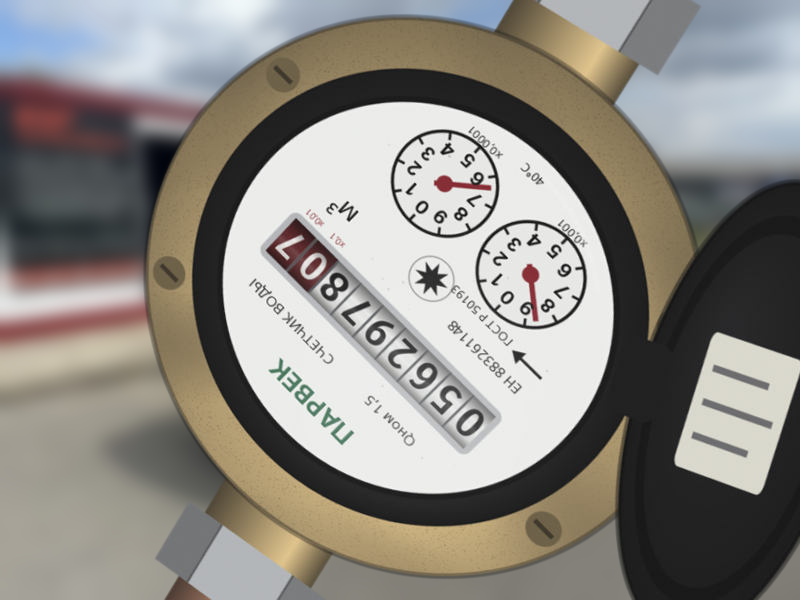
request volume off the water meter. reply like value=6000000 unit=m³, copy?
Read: value=562978.0786 unit=m³
